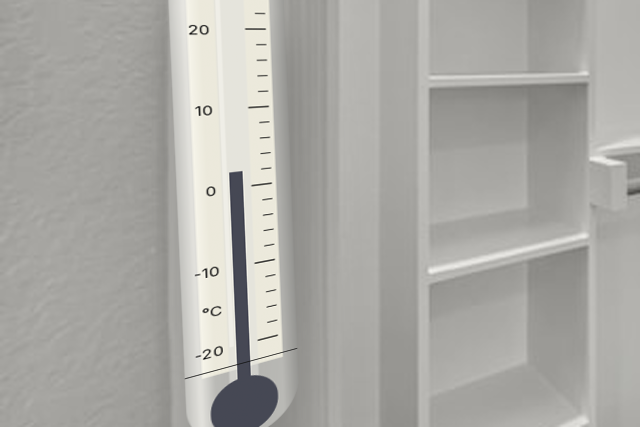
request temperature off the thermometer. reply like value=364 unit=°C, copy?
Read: value=2 unit=°C
